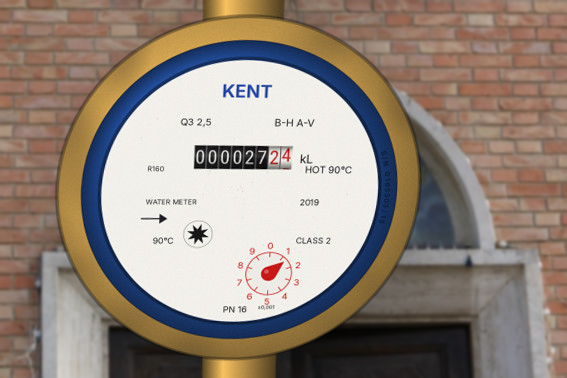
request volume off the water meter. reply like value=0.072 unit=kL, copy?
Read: value=27.241 unit=kL
